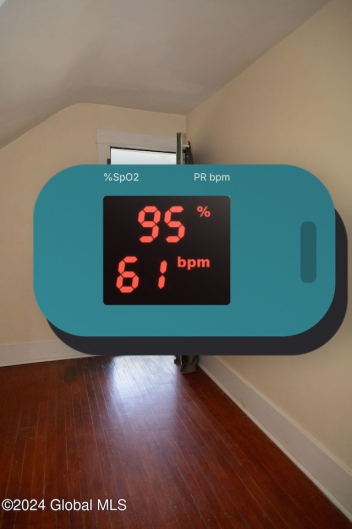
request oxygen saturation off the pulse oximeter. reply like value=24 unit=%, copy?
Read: value=95 unit=%
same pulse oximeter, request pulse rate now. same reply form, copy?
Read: value=61 unit=bpm
